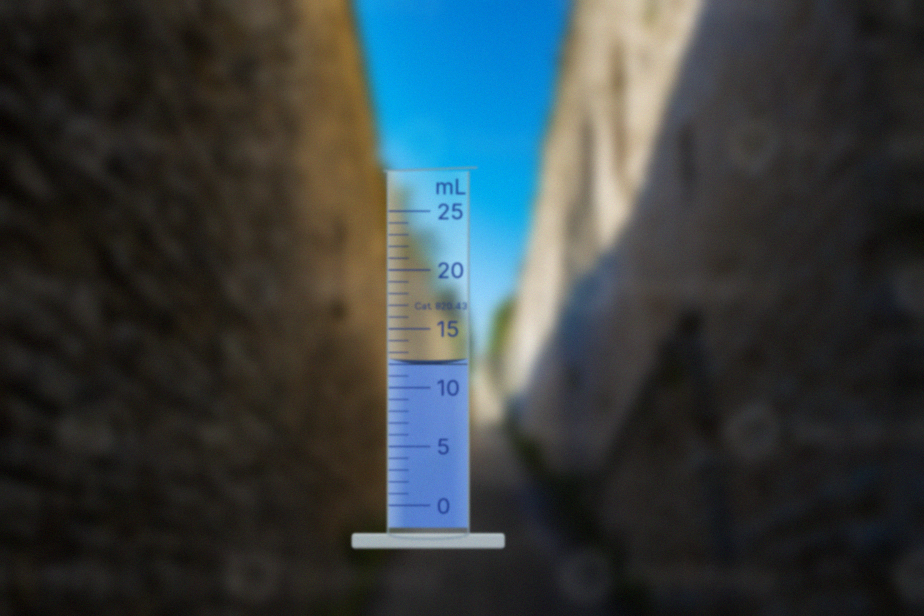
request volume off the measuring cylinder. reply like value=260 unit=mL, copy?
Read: value=12 unit=mL
